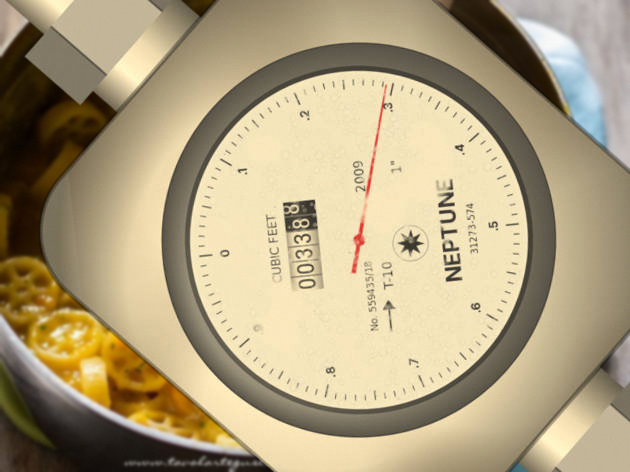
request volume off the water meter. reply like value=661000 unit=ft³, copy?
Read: value=3388.29 unit=ft³
